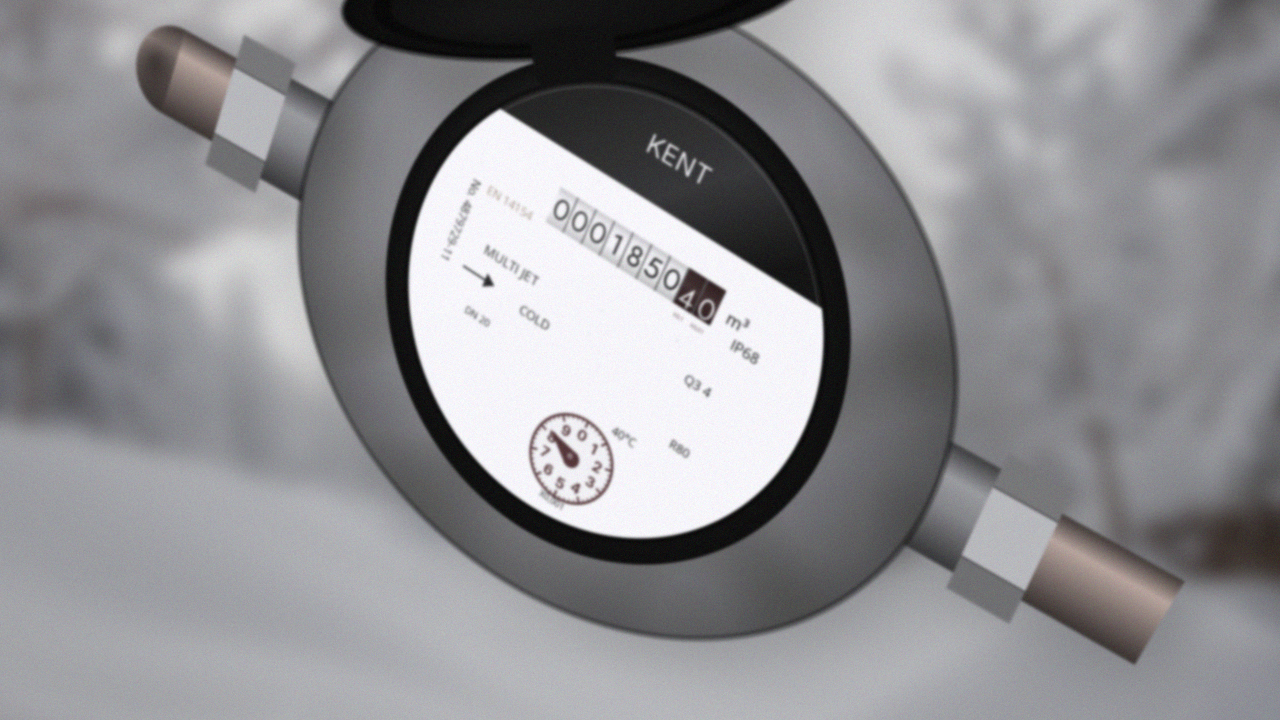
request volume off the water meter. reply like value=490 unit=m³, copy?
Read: value=1850.398 unit=m³
